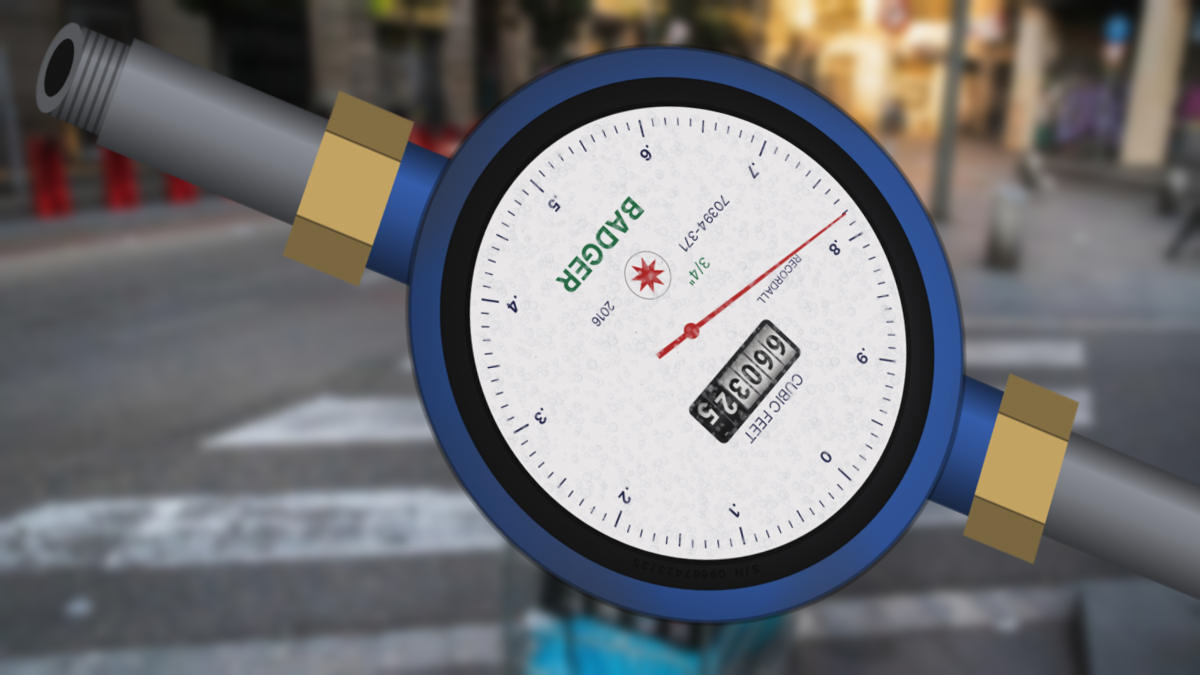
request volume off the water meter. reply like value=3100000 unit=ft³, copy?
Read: value=660324.78 unit=ft³
